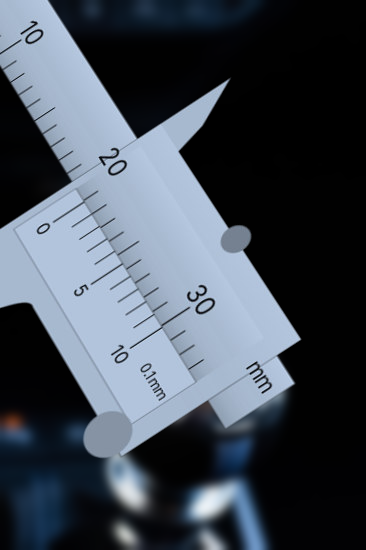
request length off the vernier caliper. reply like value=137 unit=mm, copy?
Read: value=21.1 unit=mm
